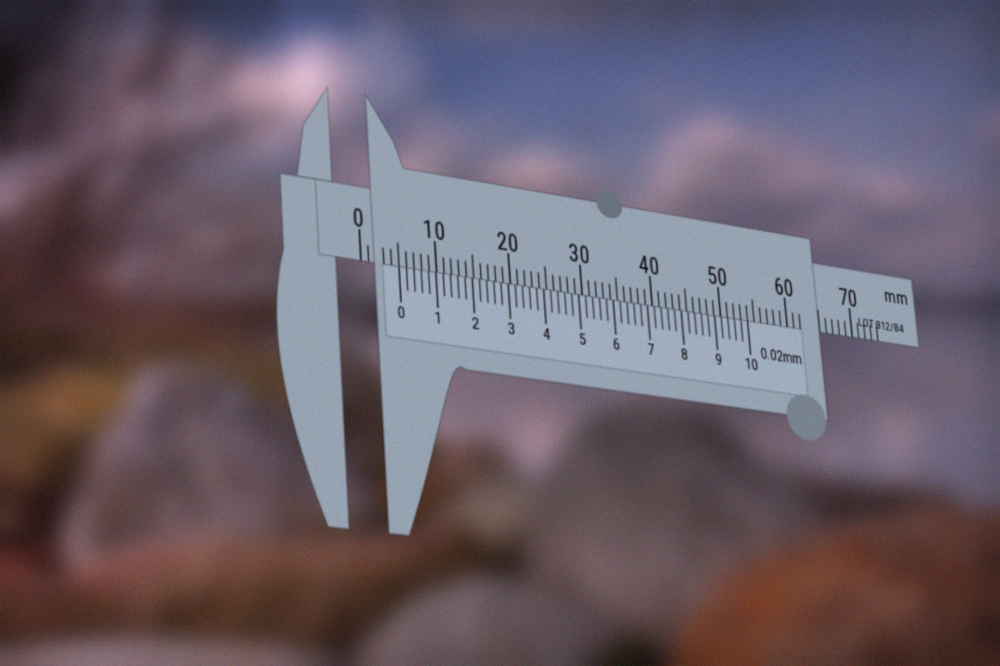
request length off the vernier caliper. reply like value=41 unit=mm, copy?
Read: value=5.0 unit=mm
